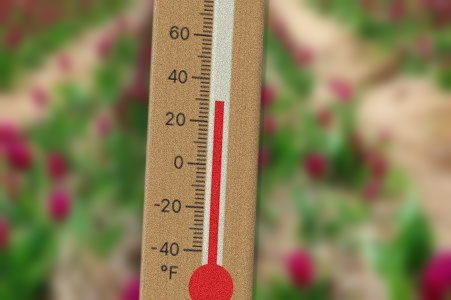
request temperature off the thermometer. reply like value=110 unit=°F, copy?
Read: value=30 unit=°F
